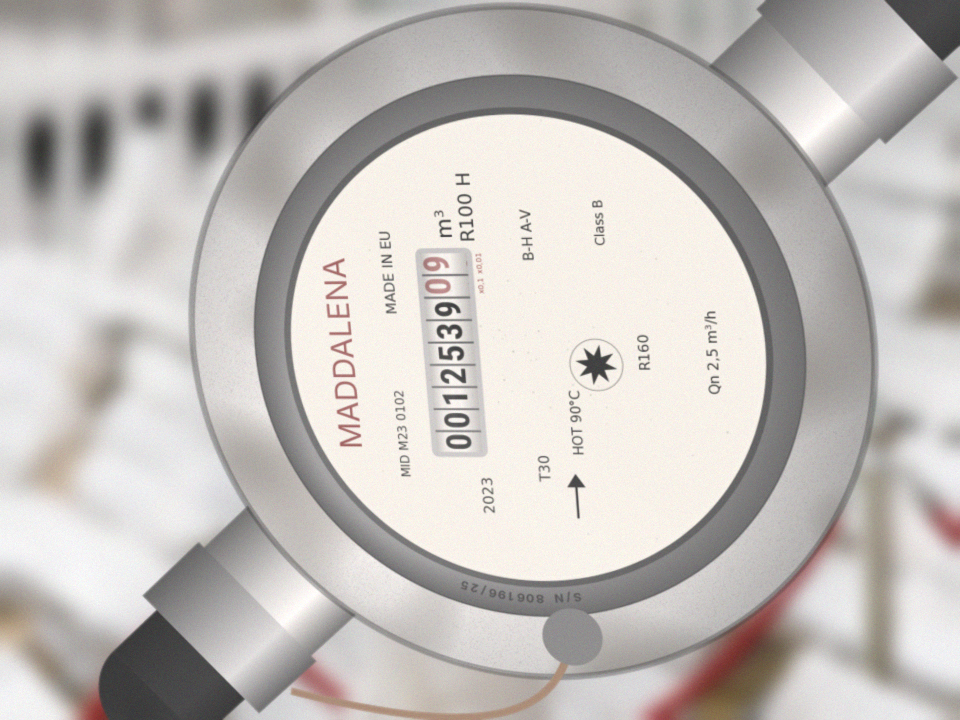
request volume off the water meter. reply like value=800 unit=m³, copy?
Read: value=12539.09 unit=m³
